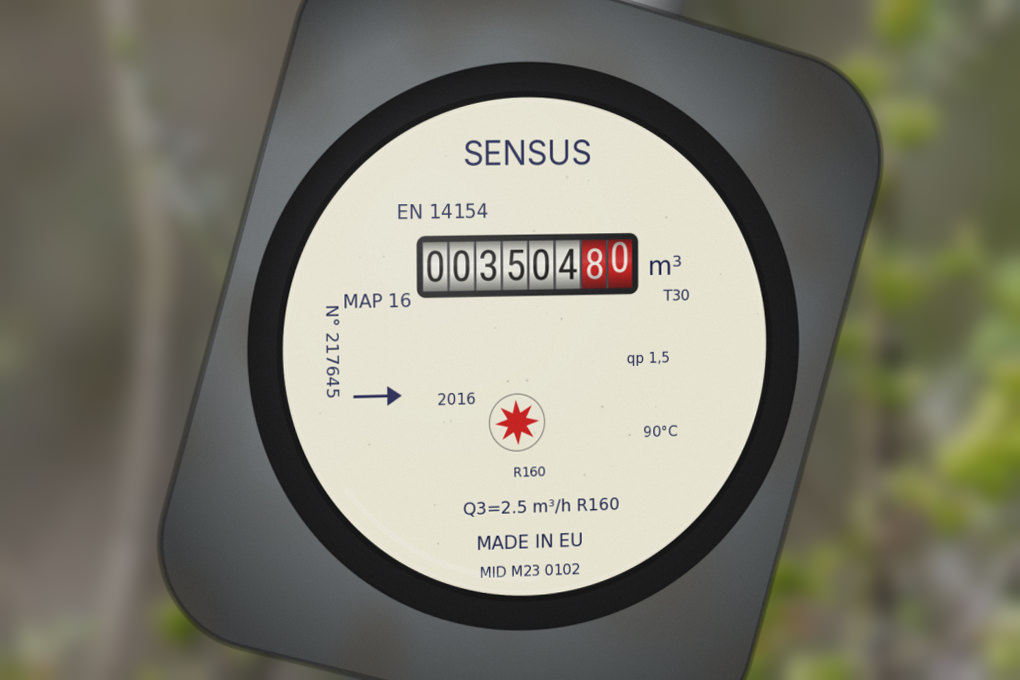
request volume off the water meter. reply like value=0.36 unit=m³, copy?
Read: value=3504.80 unit=m³
